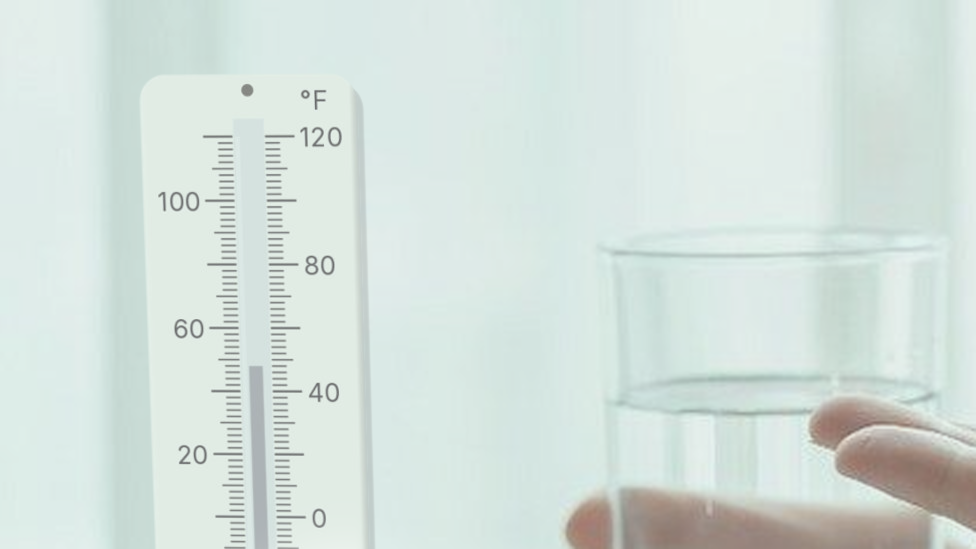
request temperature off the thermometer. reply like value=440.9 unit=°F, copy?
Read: value=48 unit=°F
